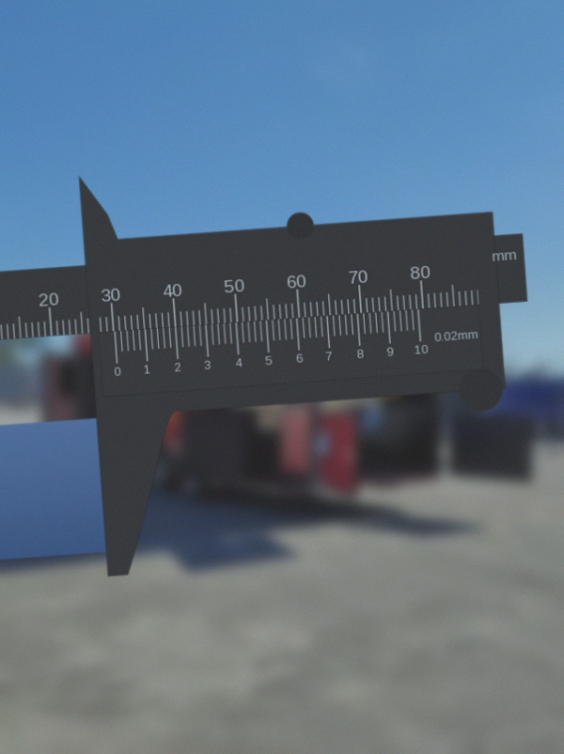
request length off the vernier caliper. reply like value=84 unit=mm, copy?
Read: value=30.2 unit=mm
